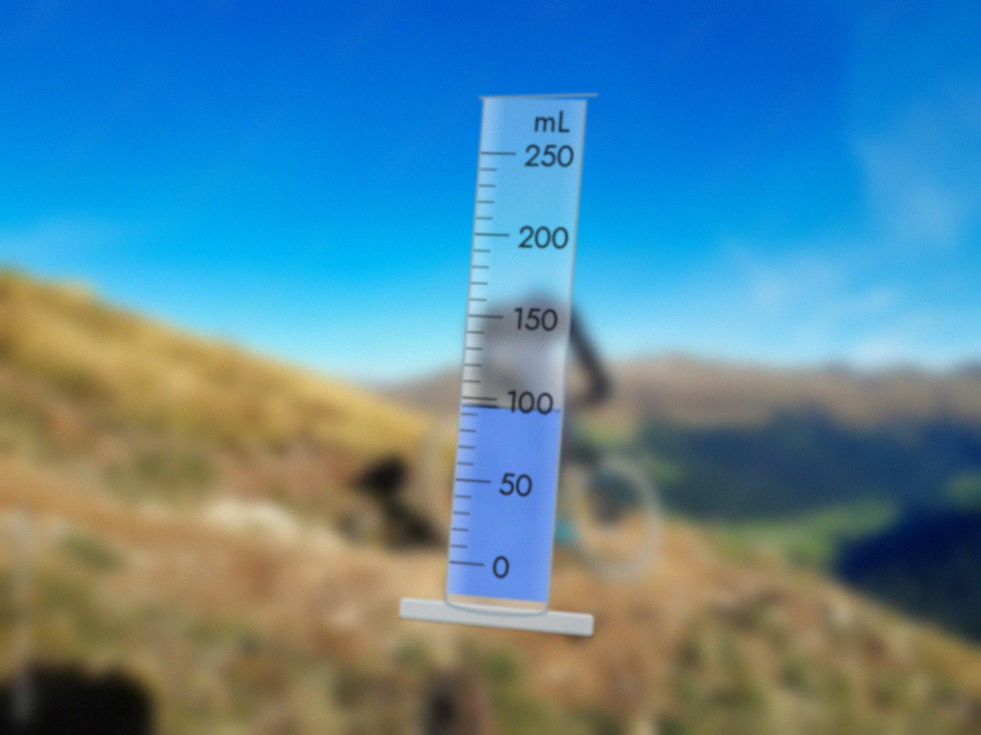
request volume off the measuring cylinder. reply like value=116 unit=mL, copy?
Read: value=95 unit=mL
